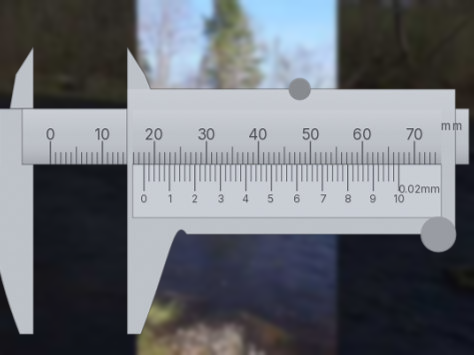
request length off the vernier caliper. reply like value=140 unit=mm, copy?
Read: value=18.0 unit=mm
